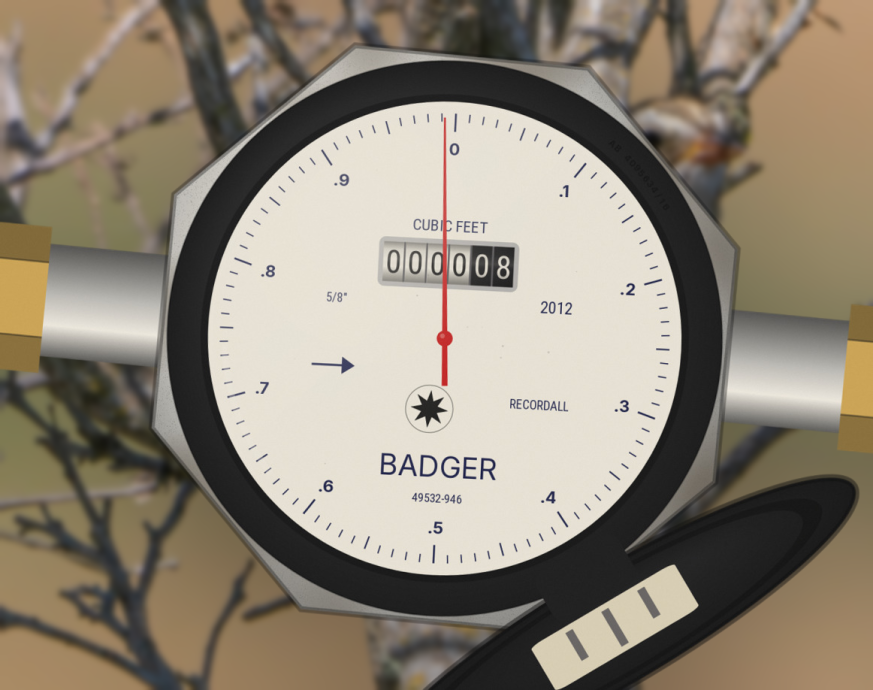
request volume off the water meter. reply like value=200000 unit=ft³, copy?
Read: value=7.99 unit=ft³
